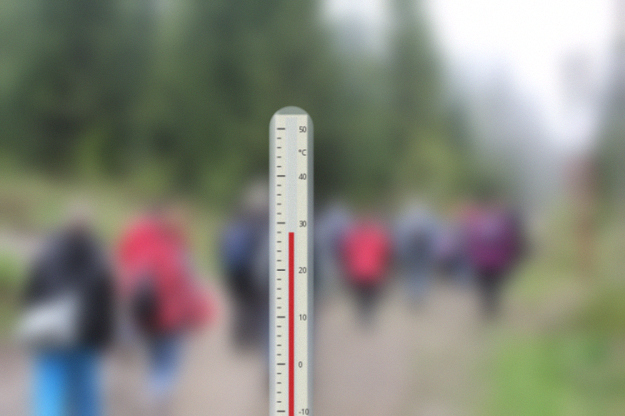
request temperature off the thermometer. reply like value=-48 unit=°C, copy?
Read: value=28 unit=°C
